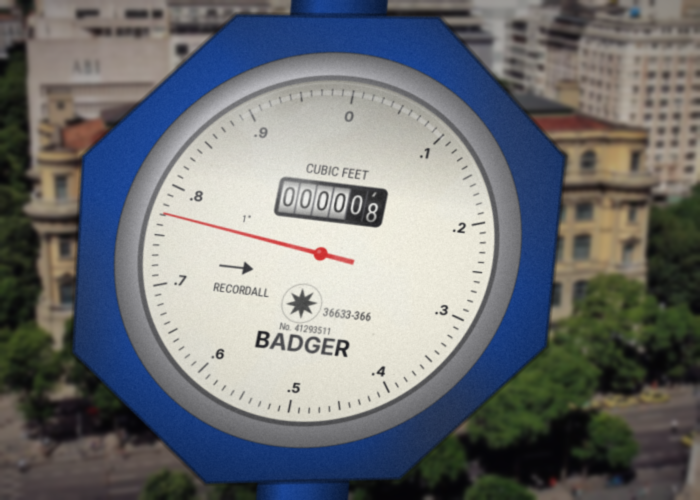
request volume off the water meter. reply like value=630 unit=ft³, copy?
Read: value=7.77 unit=ft³
